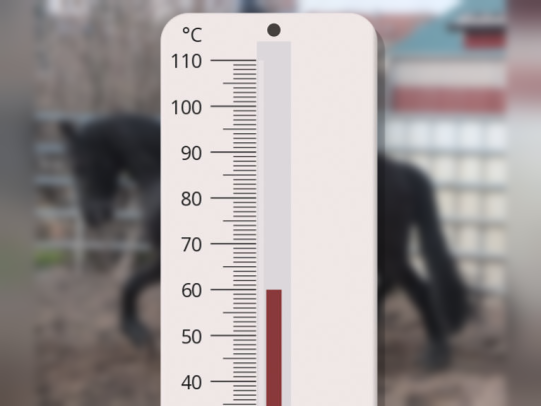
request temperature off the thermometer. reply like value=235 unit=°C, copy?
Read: value=60 unit=°C
